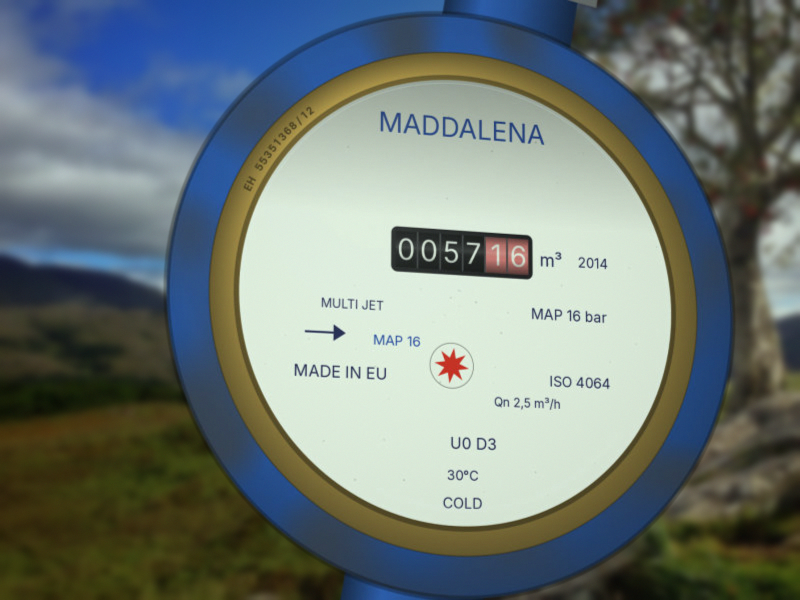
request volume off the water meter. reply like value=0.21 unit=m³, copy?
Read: value=57.16 unit=m³
